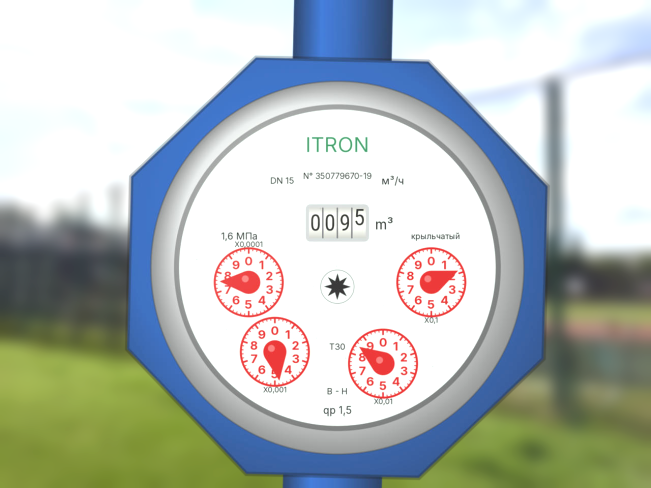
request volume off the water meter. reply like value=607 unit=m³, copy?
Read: value=95.1847 unit=m³
